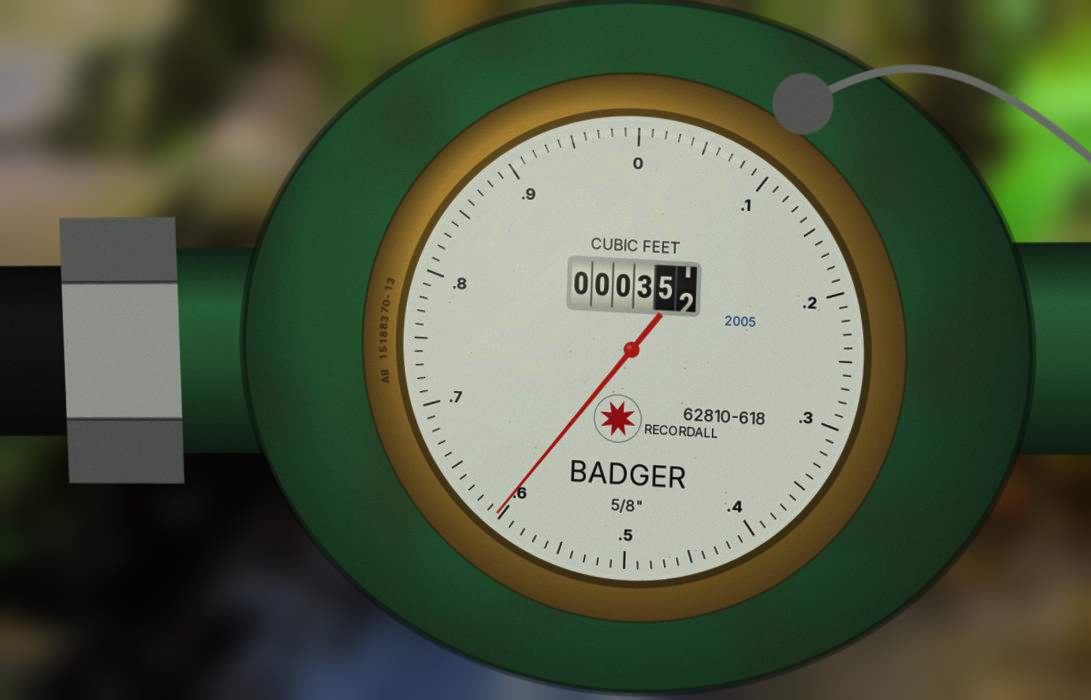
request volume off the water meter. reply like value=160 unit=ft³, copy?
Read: value=351.60 unit=ft³
